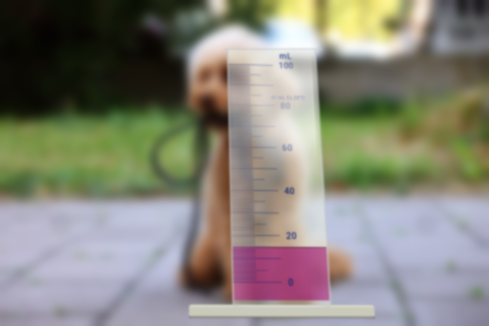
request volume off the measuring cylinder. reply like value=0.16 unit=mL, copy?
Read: value=15 unit=mL
